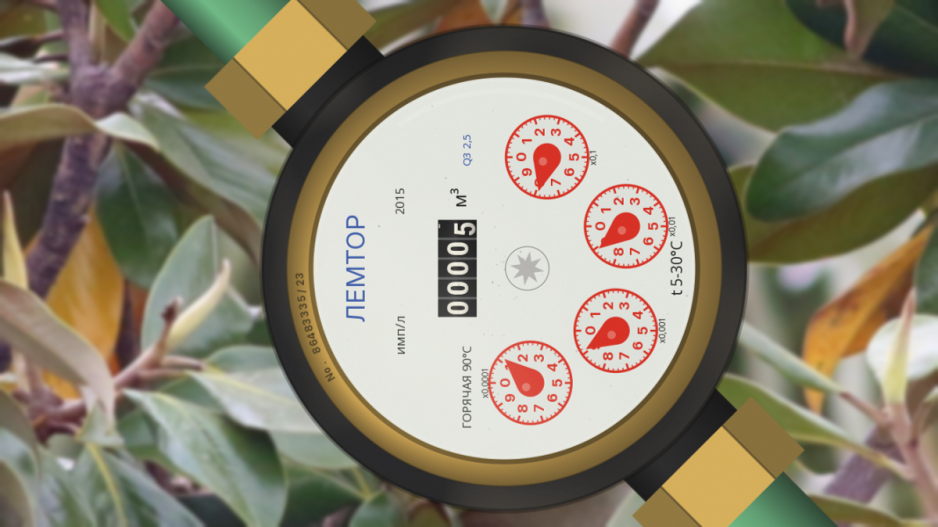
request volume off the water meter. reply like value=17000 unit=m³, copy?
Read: value=4.7891 unit=m³
